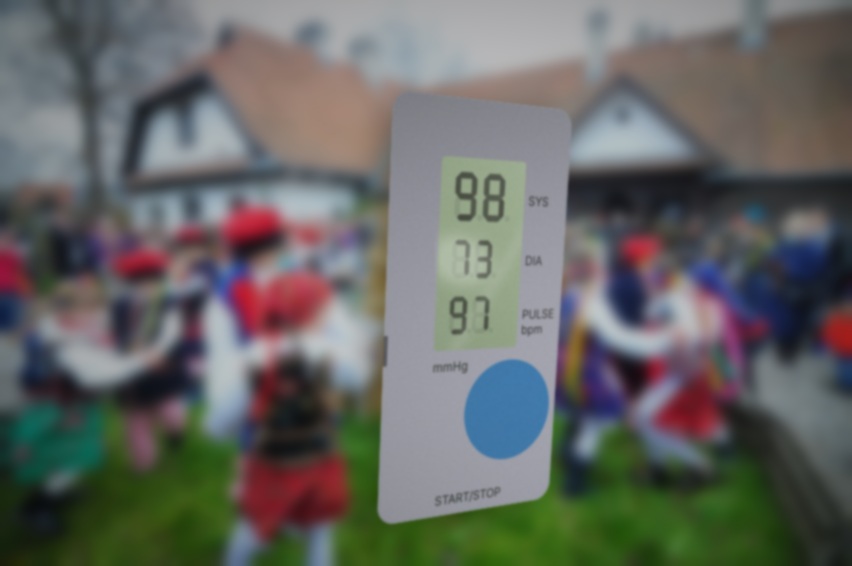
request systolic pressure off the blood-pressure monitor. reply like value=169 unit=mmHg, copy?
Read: value=98 unit=mmHg
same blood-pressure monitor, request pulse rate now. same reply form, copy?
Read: value=97 unit=bpm
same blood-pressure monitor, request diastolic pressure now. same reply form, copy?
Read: value=73 unit=mmHg
